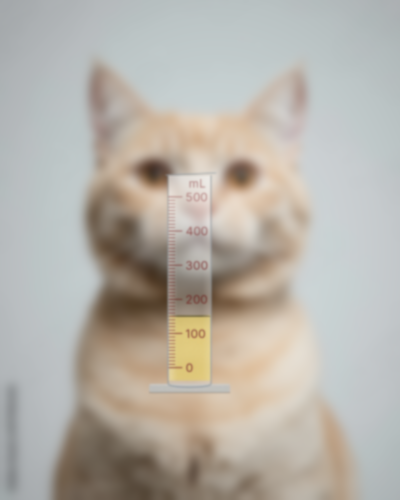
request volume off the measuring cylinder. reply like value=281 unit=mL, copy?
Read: value=150 unit=mL
